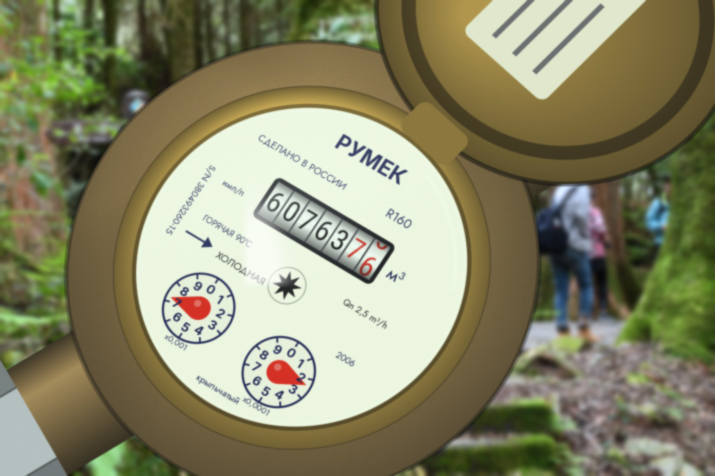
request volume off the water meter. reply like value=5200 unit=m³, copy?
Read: value=60763.7572 unit=m³
